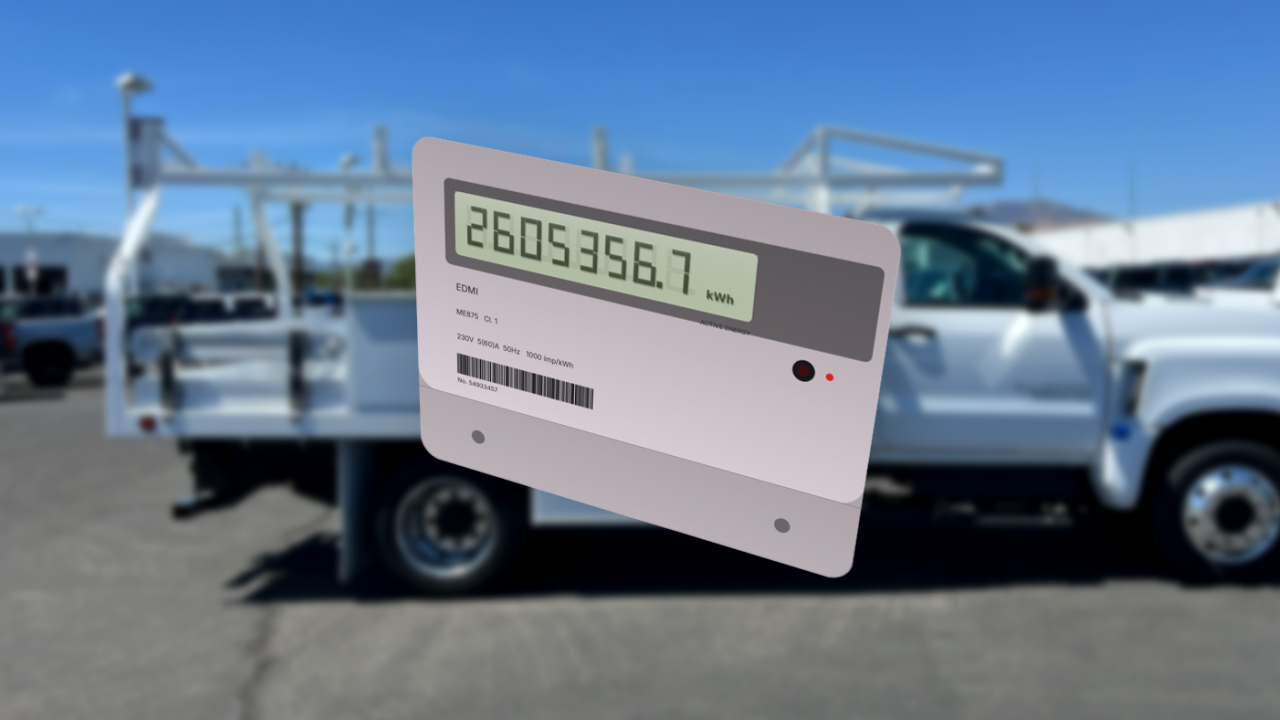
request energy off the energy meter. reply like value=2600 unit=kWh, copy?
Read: value=2605356.7 unit=kWh
